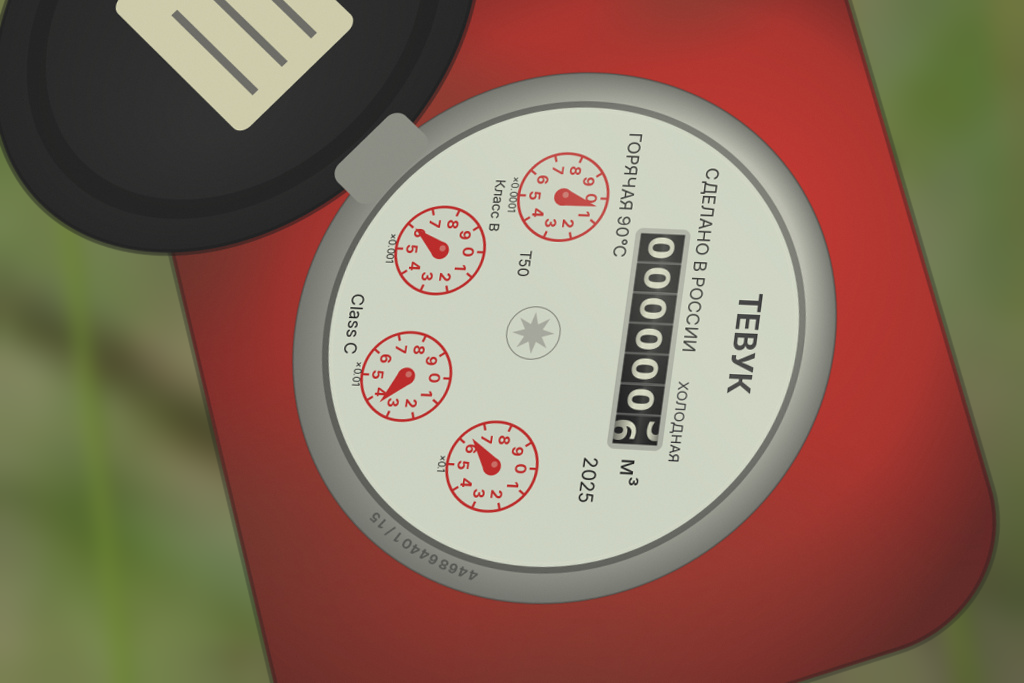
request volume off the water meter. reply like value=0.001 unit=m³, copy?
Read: value=5.6360 unit=m³
